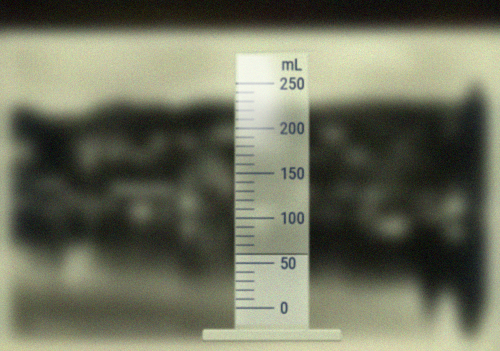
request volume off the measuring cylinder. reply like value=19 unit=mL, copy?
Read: value=60 unit=mL
